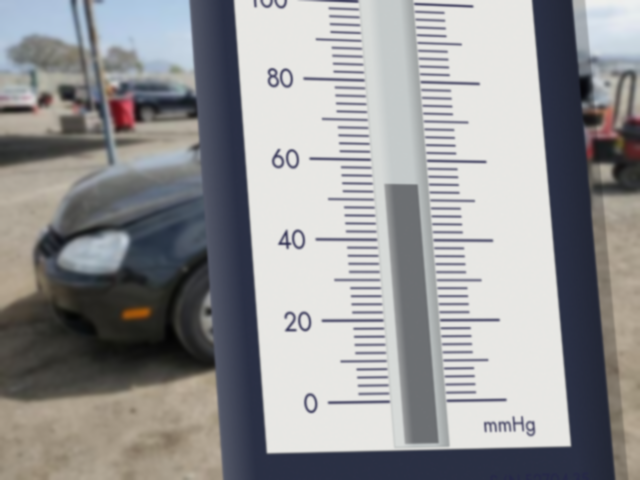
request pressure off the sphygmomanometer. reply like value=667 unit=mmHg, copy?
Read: value=54 unit=mmHg
